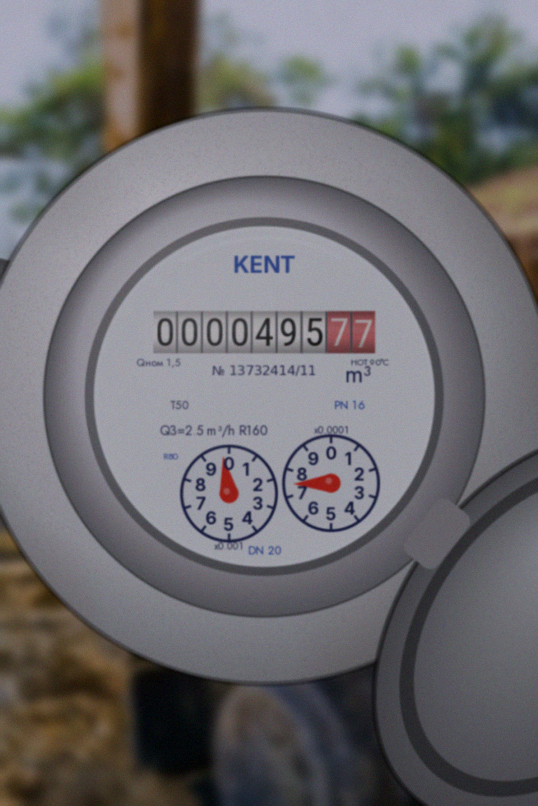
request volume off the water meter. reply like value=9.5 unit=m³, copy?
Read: value=495.7697 unit=m³
